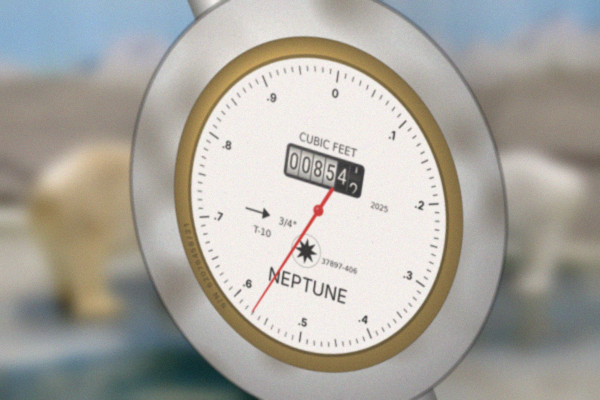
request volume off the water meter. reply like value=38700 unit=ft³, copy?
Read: value=8541.57 unit=ft³
